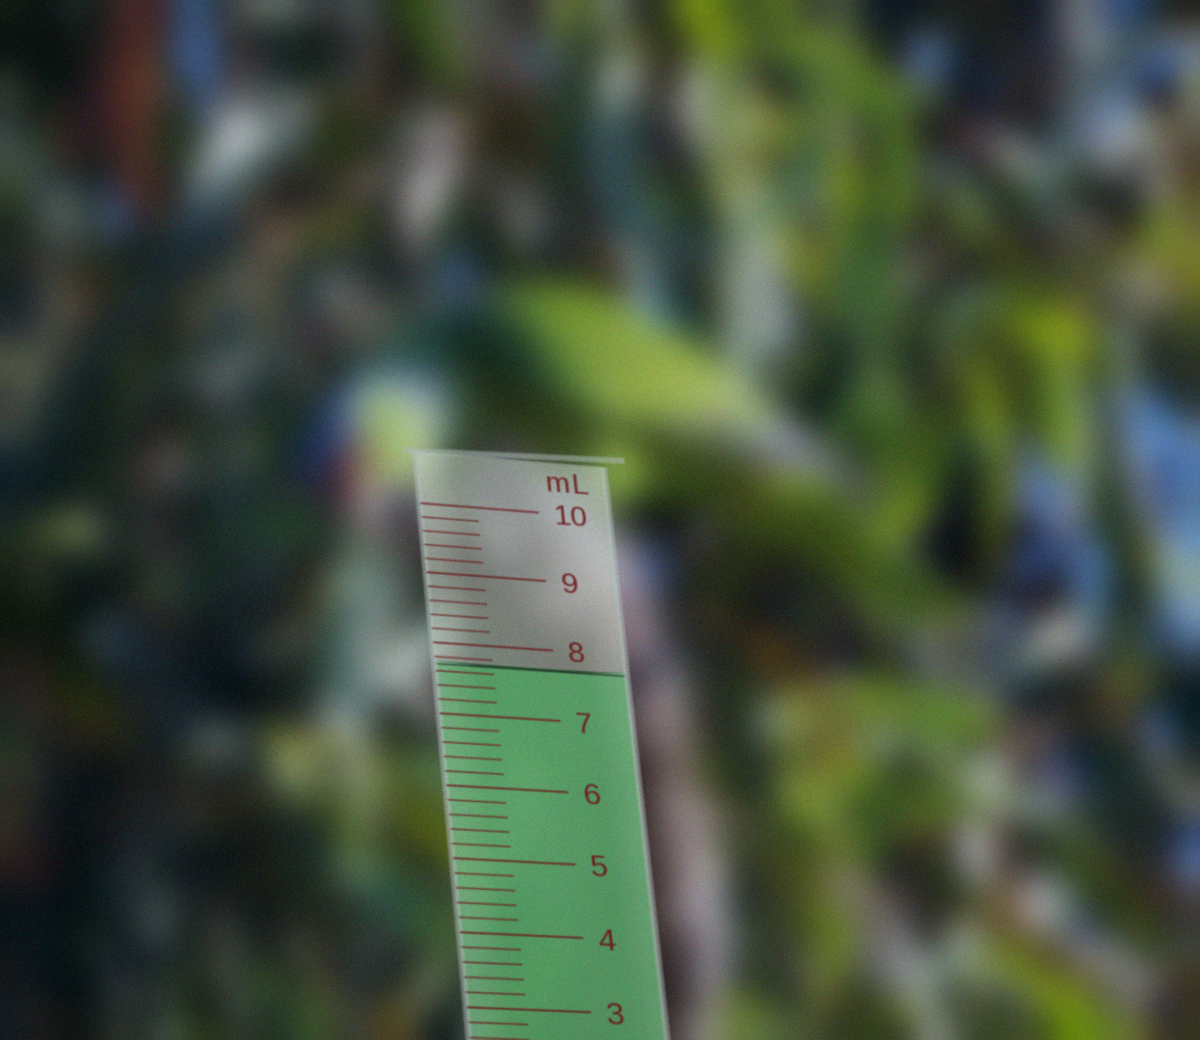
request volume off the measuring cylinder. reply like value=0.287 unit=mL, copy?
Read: value=7.7 unit=mL
